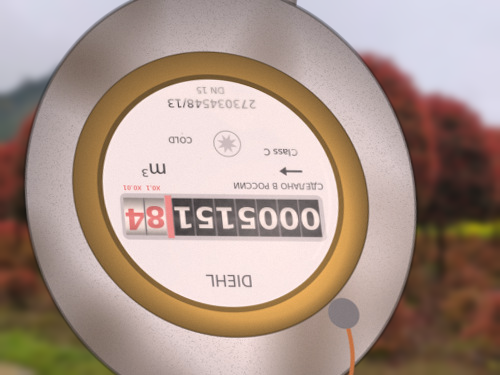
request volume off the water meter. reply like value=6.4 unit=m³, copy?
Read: value=5151.84 unit=m³
